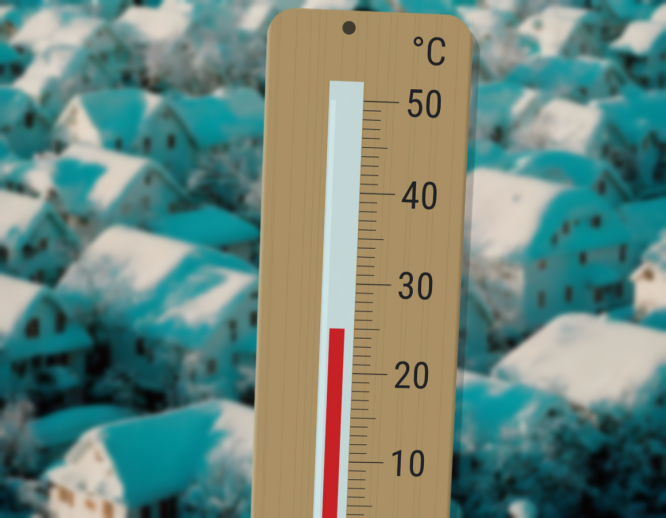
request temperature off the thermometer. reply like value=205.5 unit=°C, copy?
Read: value=25 unit=°C
